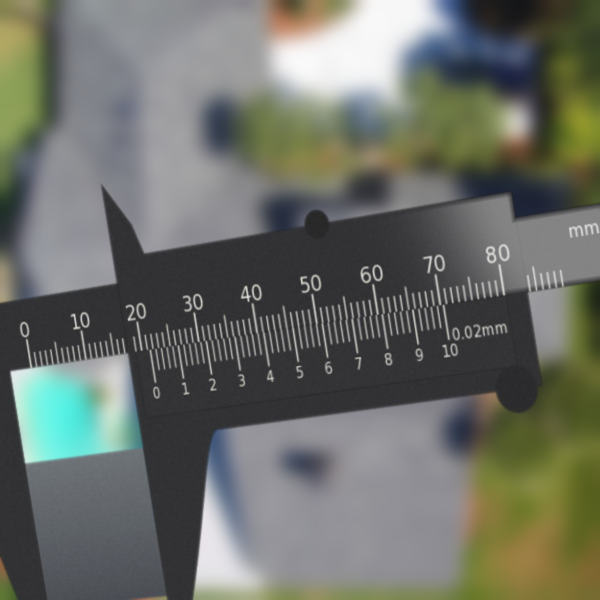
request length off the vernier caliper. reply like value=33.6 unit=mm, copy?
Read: value=21.5 unit=mm
